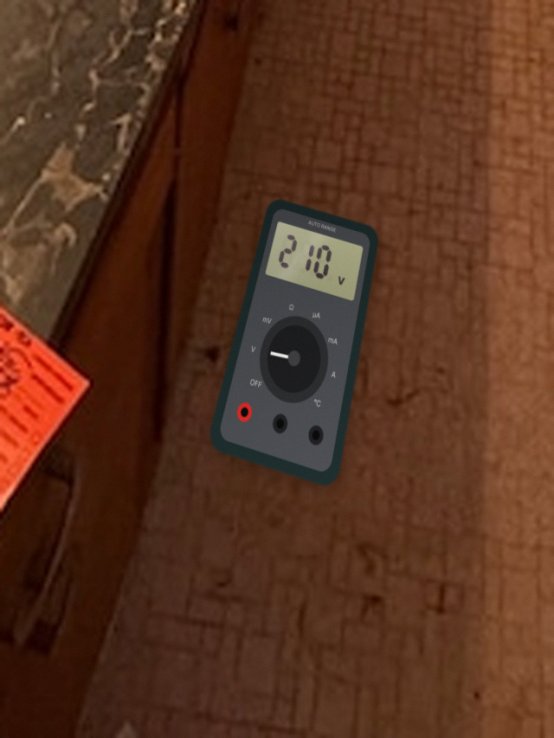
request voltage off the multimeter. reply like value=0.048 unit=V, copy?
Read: value=210 unit=V
